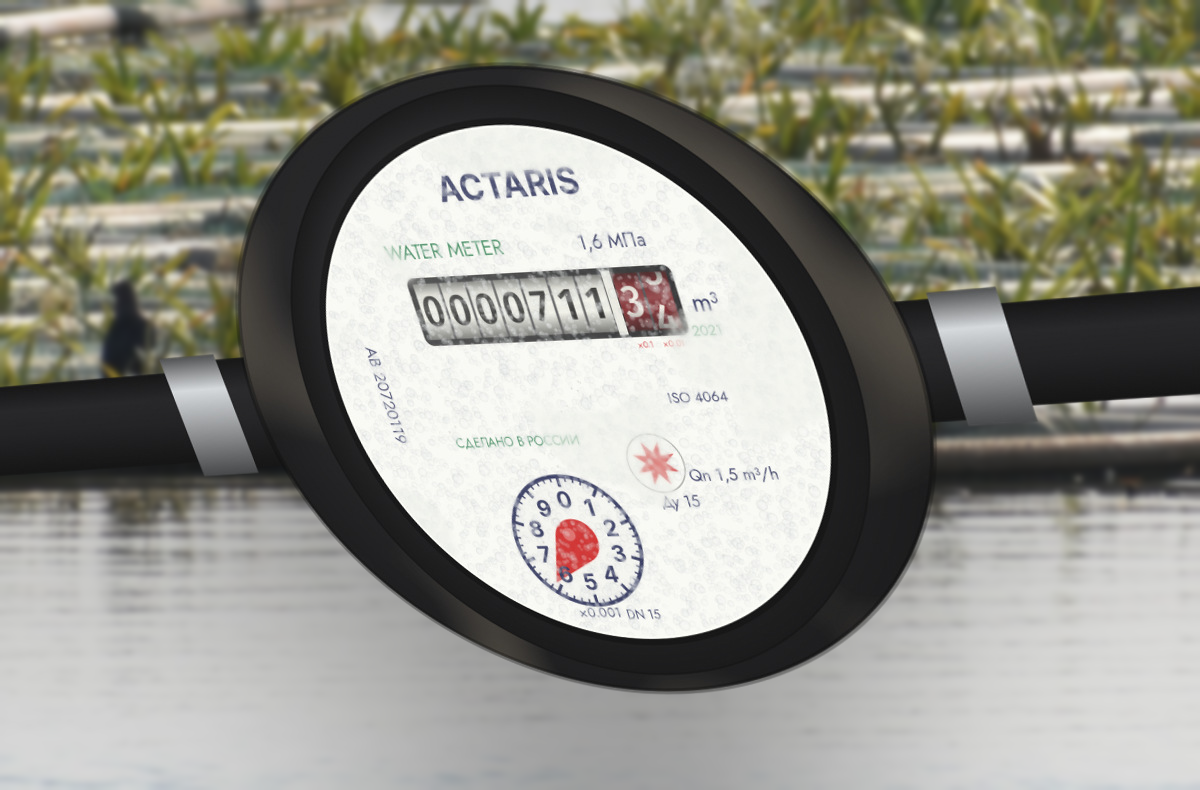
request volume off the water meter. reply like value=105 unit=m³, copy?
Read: value=711.336 unit=m³
